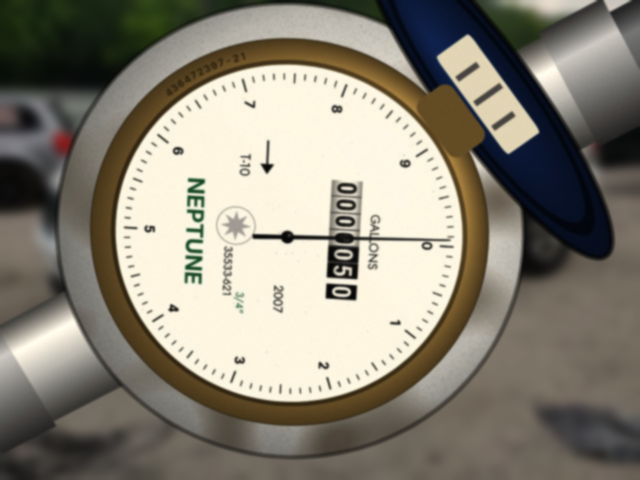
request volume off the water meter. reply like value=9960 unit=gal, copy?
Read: value=49.9 unit=gal
